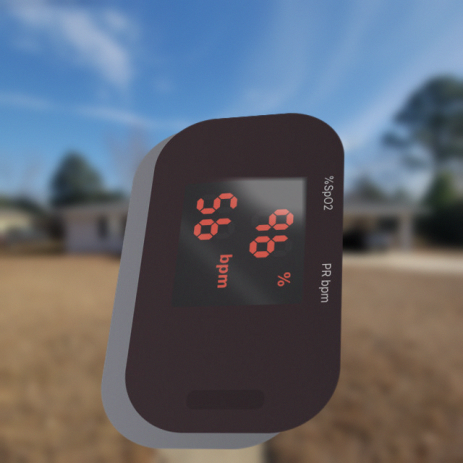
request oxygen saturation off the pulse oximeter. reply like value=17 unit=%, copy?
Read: value=96 unit=%
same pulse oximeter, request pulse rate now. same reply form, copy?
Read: value=56 unit=bpm
